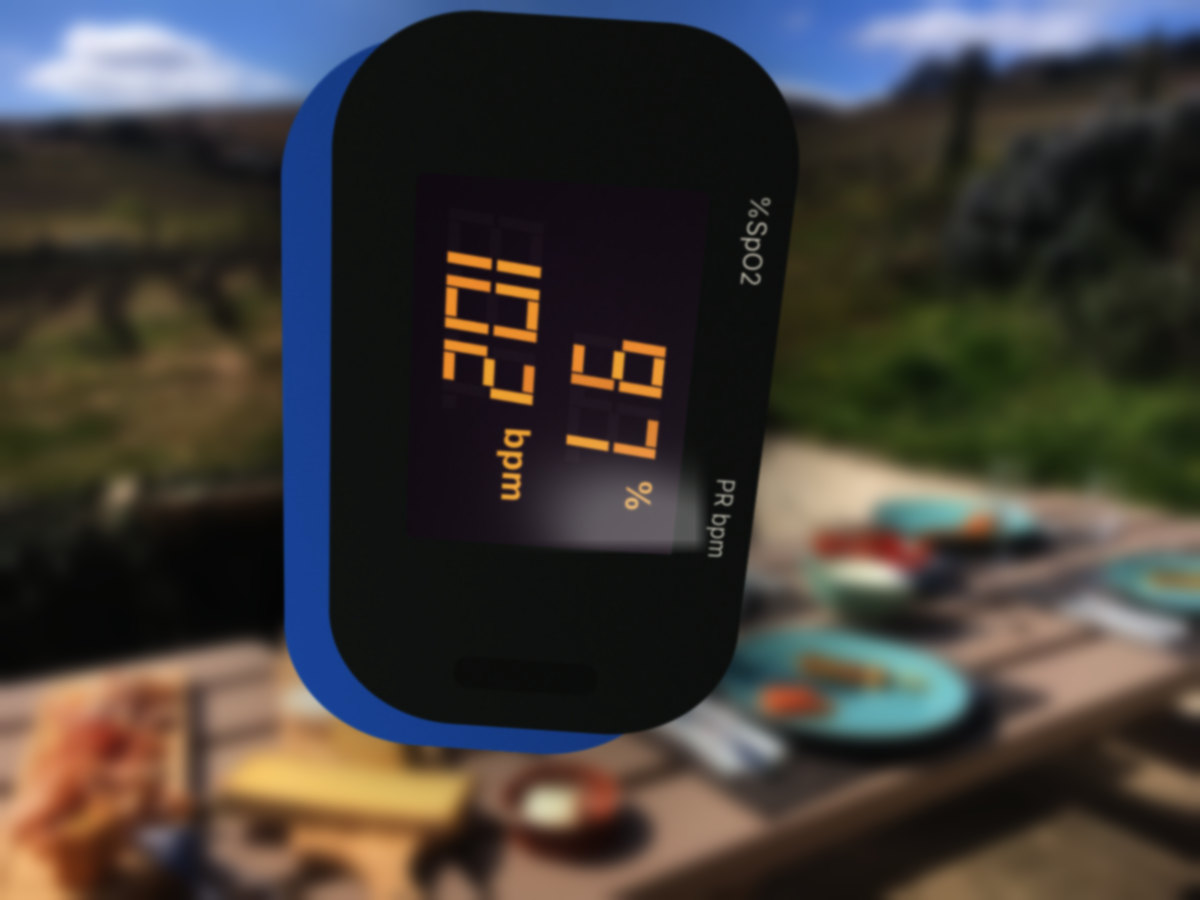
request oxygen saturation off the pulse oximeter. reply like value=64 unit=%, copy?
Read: value=97 unit=%
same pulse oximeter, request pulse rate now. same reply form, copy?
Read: value=102 unit=bpm
